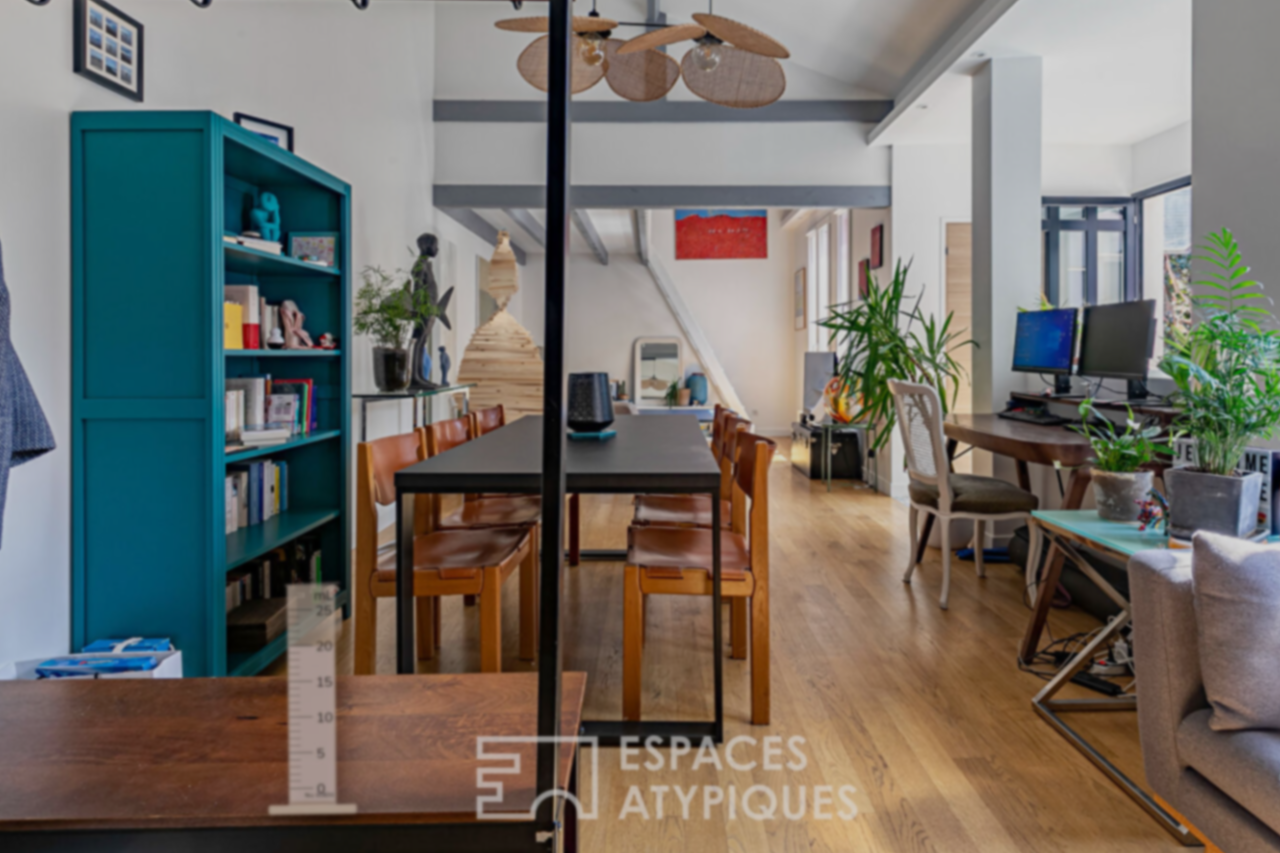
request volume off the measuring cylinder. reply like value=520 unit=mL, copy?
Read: value=20 unit=mL
